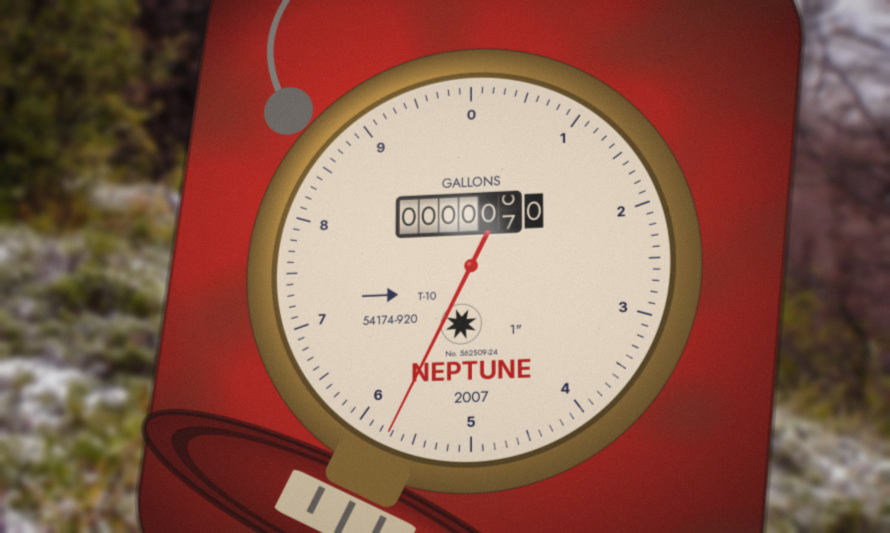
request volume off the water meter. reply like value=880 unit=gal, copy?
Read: value=65.7 unit=gal
